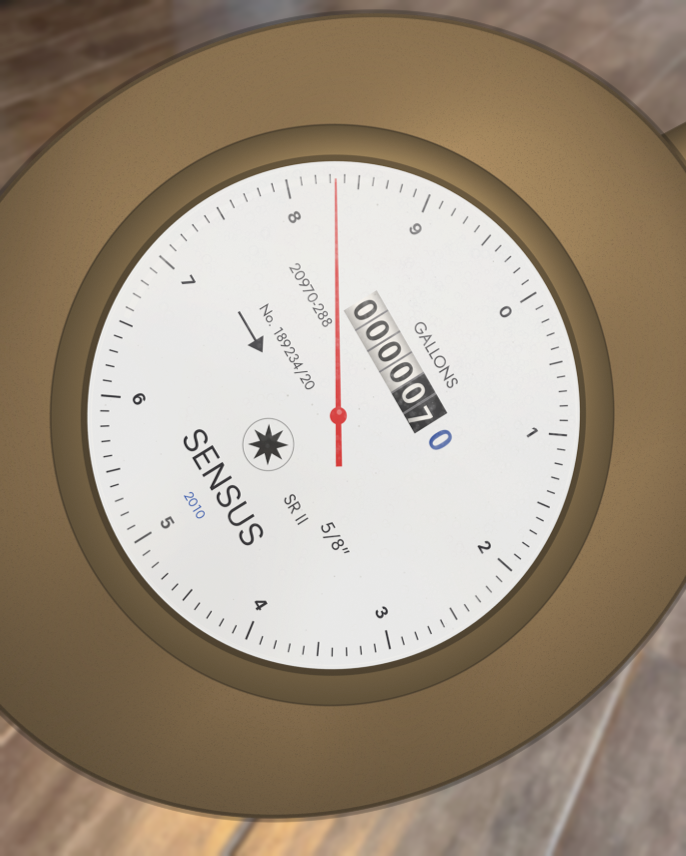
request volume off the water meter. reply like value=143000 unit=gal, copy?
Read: value=68.3 unit=gal
